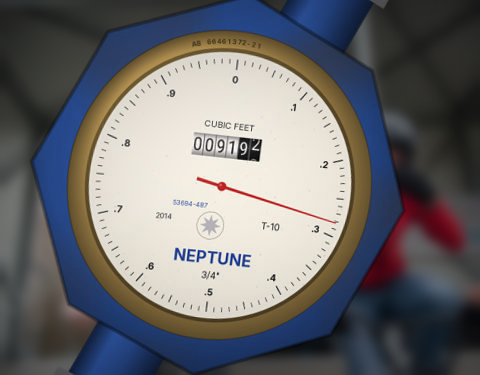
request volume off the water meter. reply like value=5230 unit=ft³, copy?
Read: value=9192.28 unit=ft³
